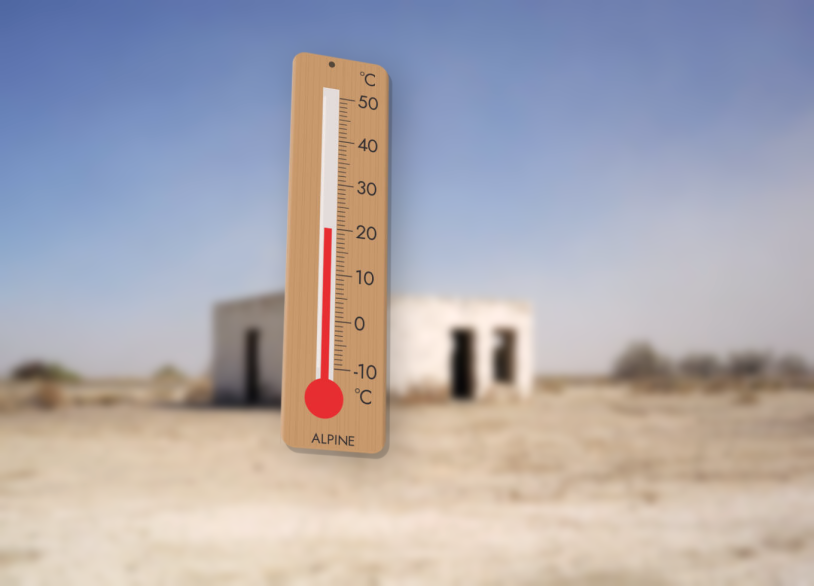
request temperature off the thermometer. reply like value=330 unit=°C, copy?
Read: value=20 unit=°C
